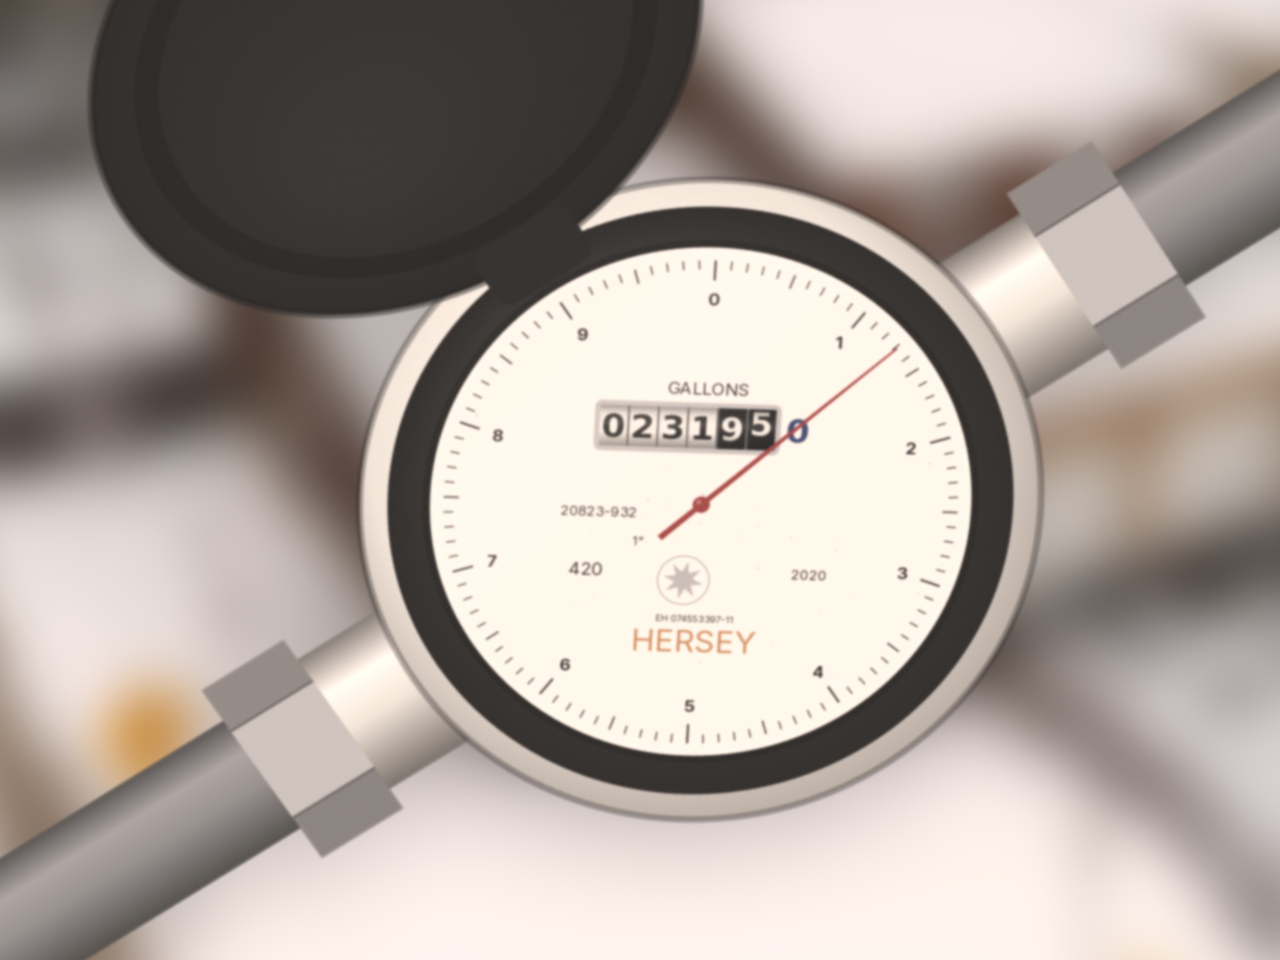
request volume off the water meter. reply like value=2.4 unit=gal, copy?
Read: value=231951.3 unit=gal
